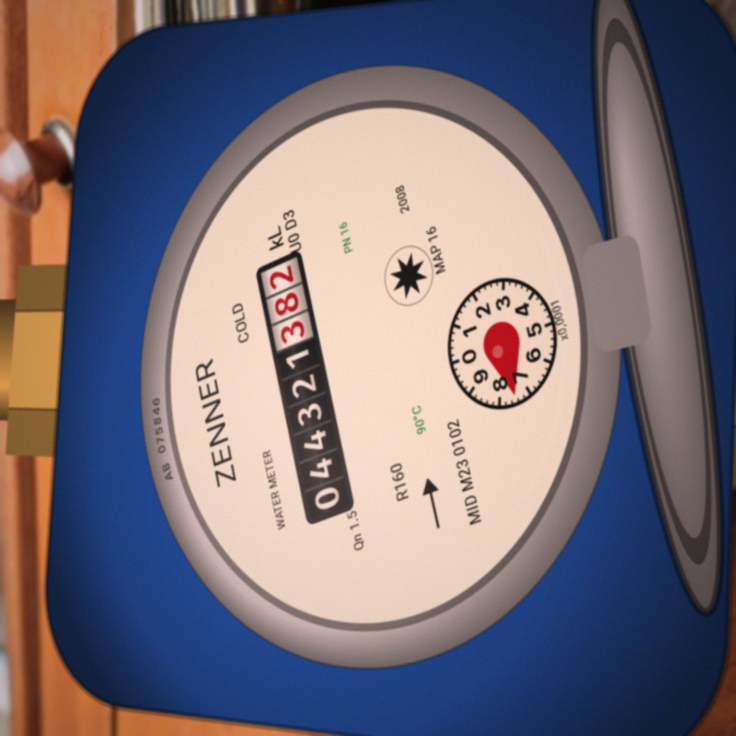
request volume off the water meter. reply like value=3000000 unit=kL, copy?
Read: value=44321.3827 unit=kL
